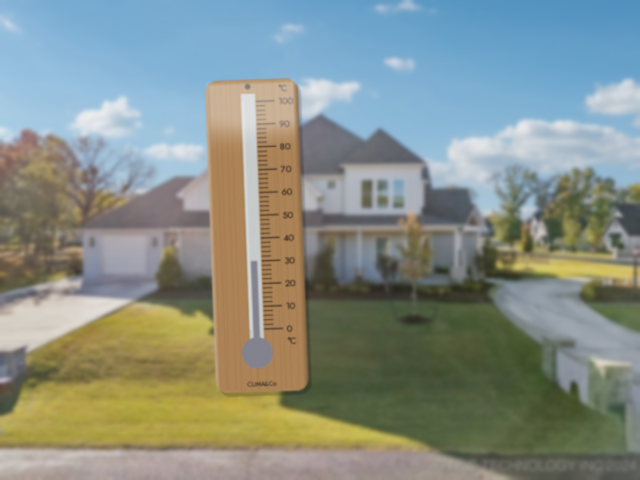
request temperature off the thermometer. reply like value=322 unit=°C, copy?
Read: value=30 unit=°C
